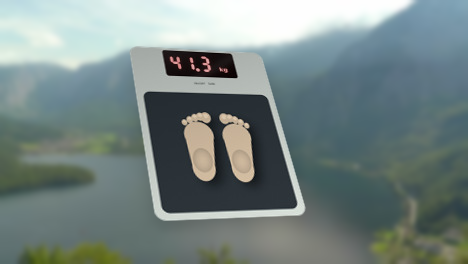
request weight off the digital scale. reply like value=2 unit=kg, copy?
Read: value=41.3 unit=kg
